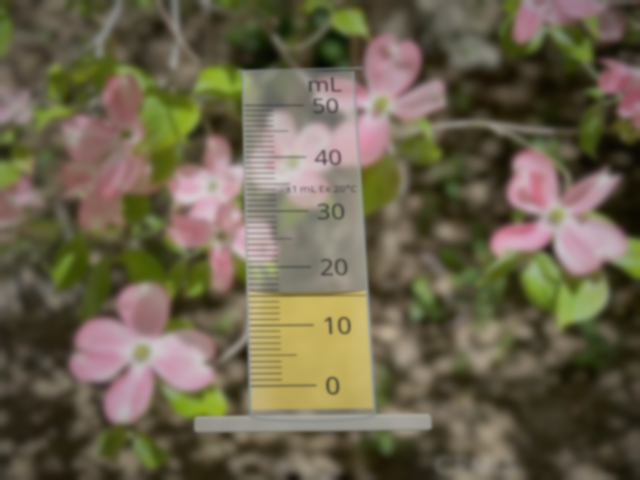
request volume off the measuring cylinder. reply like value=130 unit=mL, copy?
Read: value=15 unit=mL
